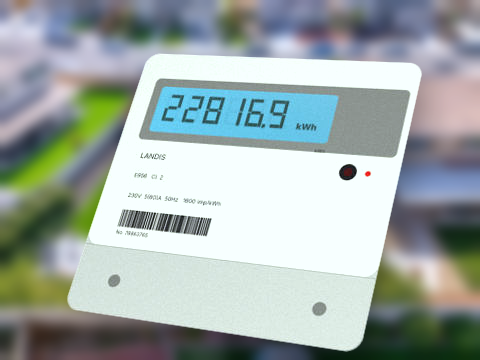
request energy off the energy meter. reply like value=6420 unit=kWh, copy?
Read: value=22816.9 unit=kWh
